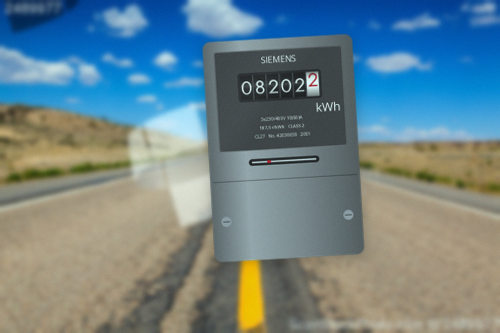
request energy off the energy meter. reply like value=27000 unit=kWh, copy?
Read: value=8202.2 unit=kWh
